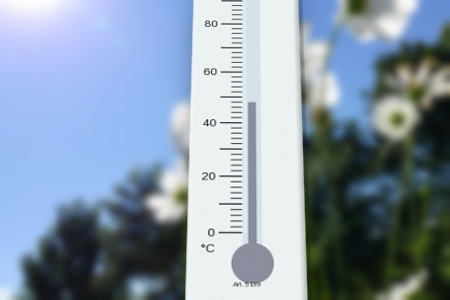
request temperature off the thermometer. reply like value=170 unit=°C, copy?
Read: value=48 unit=°C
